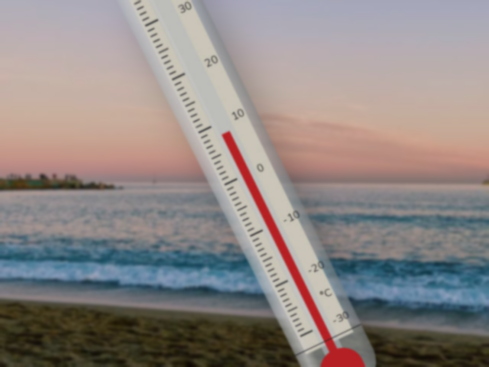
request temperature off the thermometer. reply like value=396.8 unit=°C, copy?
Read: value=8 unit=°C
